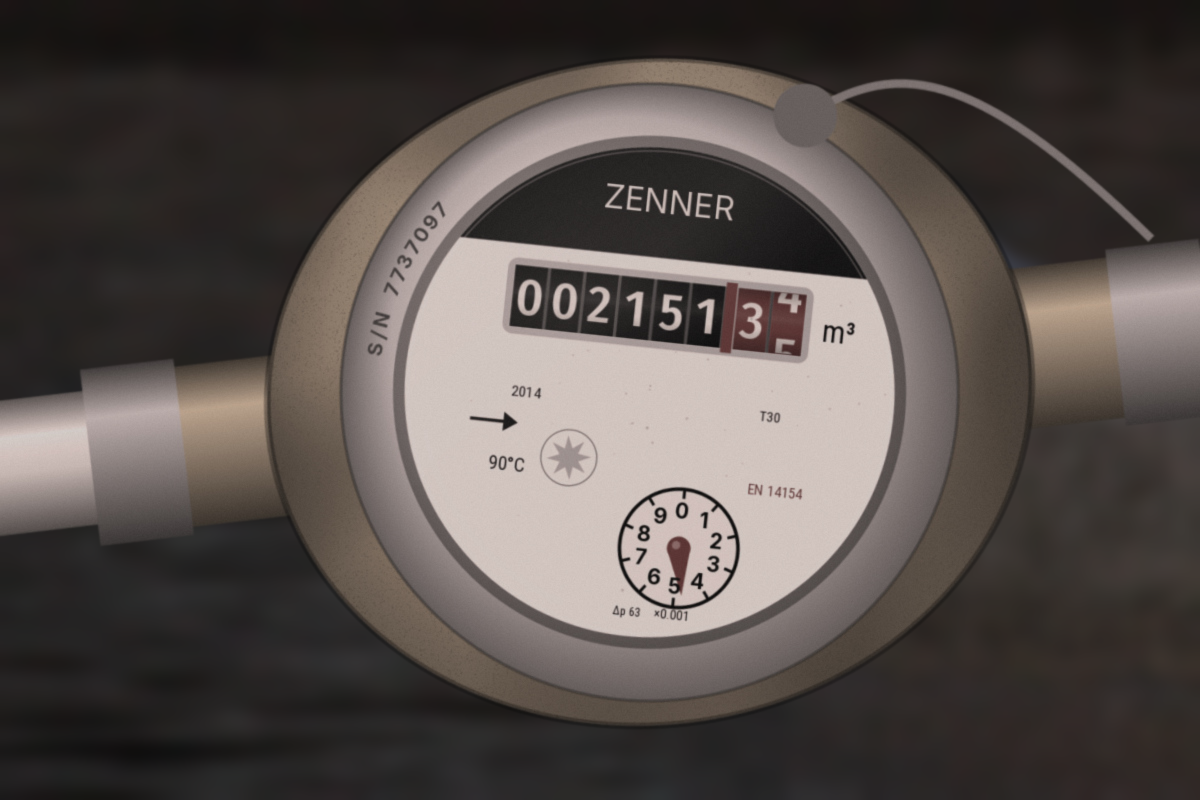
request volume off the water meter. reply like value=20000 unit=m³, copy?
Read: value=2151.344 unit=m³
